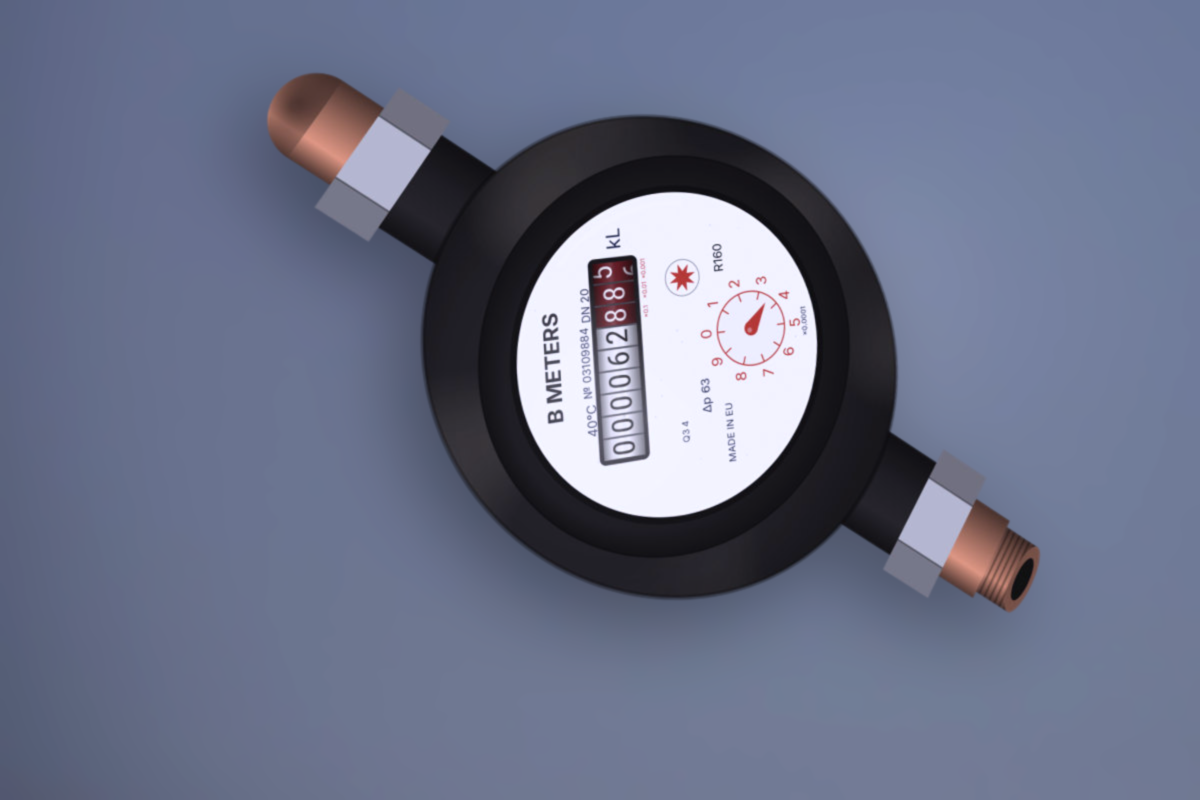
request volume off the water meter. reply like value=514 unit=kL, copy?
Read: value=62.8853 unit=kL
